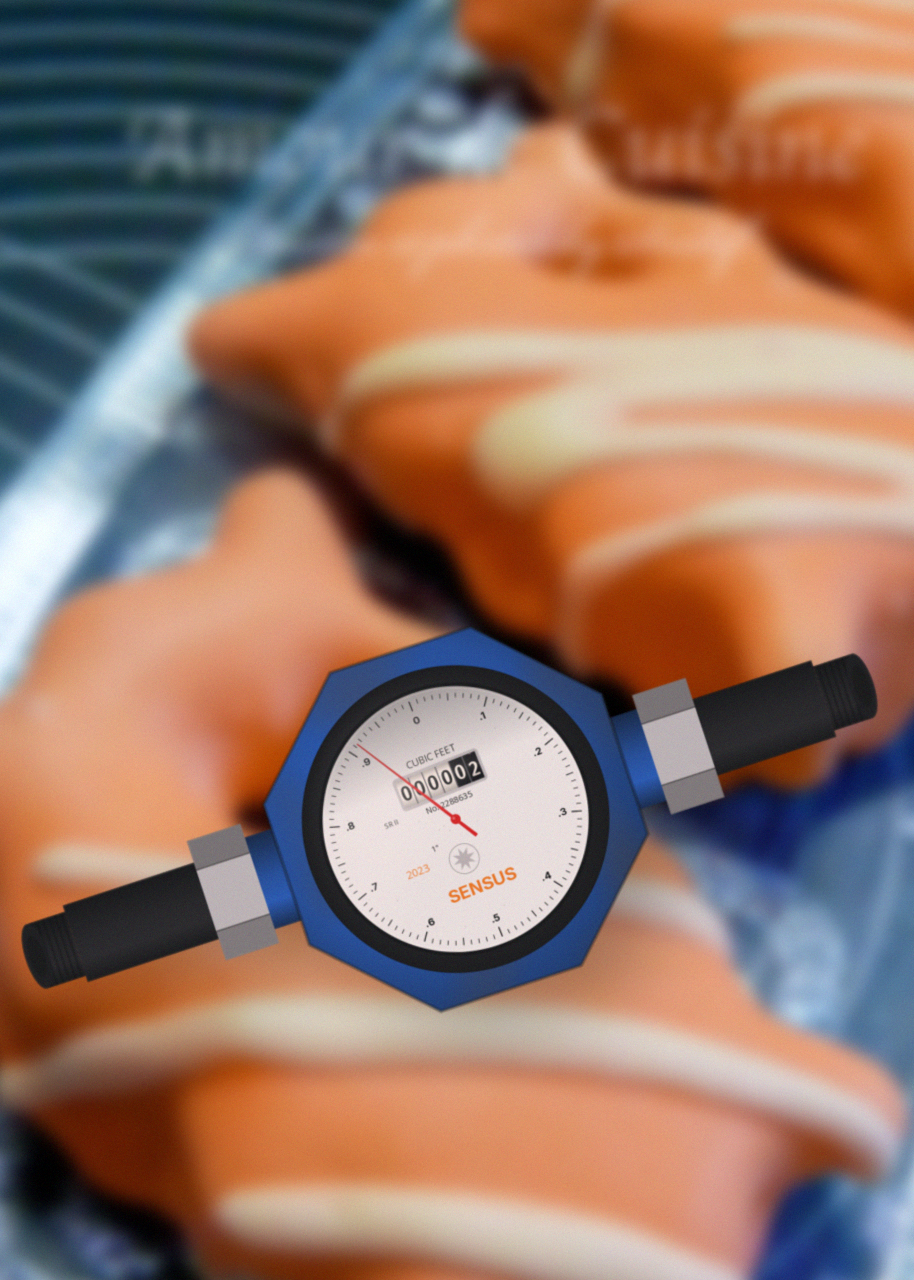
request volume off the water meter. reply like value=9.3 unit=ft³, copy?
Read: value=1.91 unit=ft³
